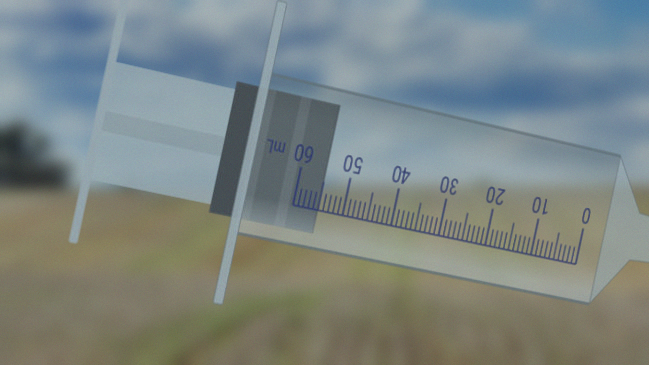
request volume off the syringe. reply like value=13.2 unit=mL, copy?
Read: value=55 unit=mL
